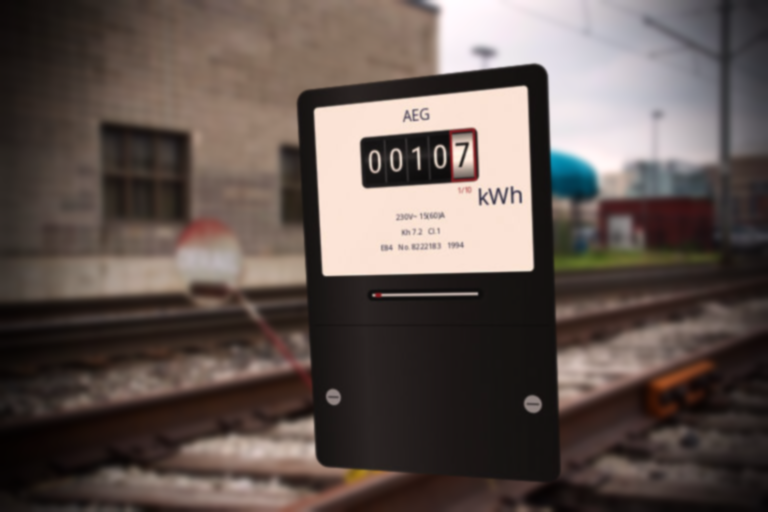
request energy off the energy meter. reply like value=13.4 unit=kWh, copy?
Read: value=10.7 unit=kWh
